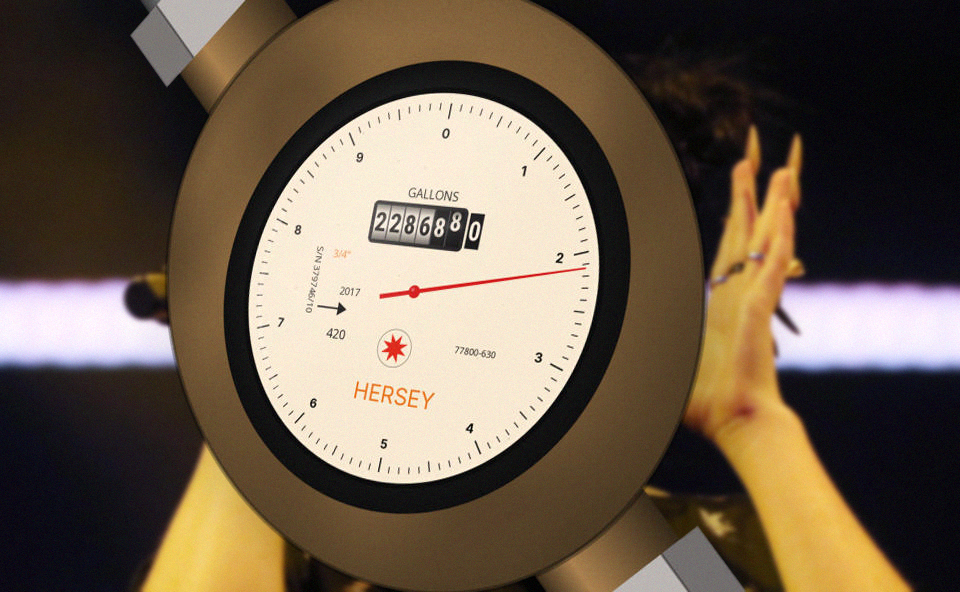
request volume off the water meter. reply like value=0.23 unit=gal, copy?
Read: value=2286882.1 unit=gal
